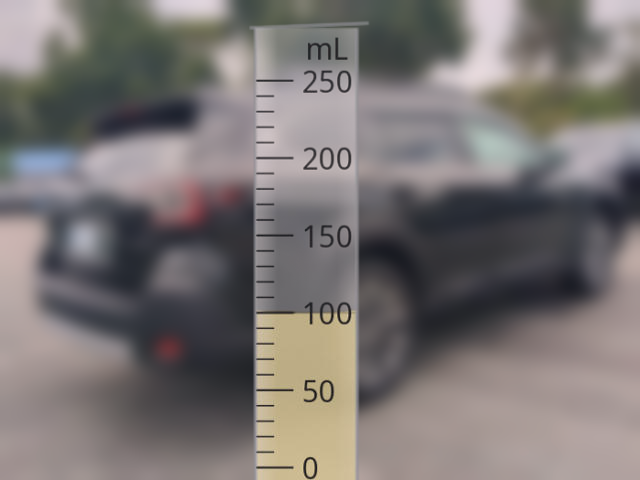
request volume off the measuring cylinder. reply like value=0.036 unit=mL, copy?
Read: value=100 unit=mL
